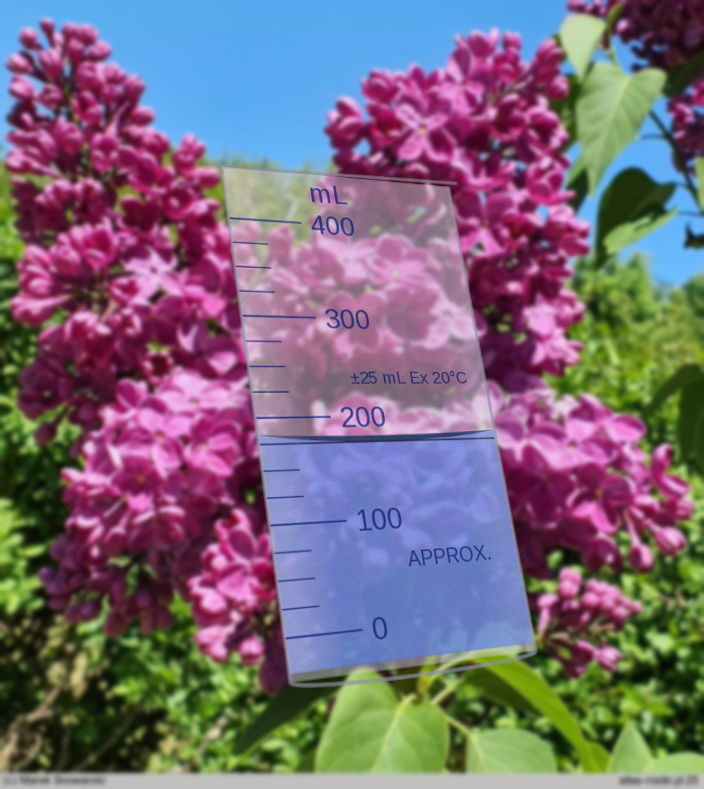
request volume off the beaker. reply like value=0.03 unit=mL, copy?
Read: value=175 unit=mL
